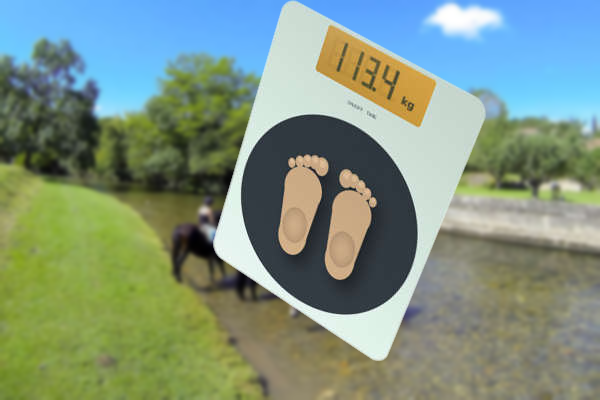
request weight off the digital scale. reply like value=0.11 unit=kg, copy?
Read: value=113.4 unit=kg
